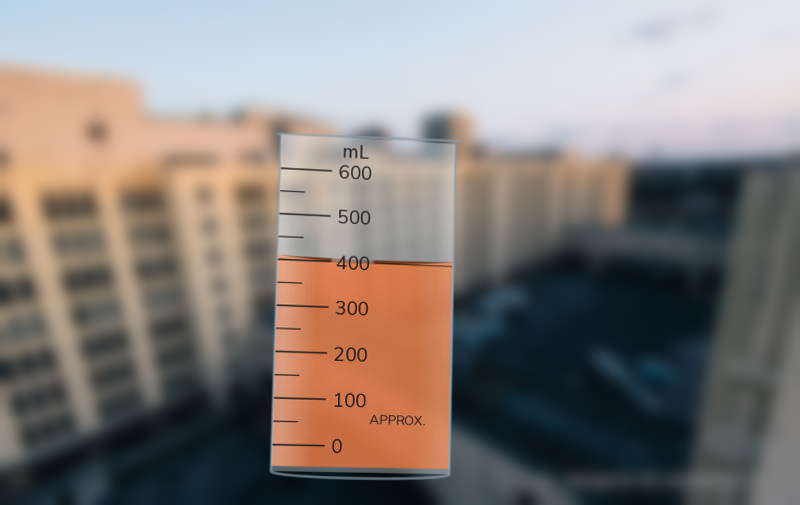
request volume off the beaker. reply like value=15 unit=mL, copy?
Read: value=400 unit=mL
